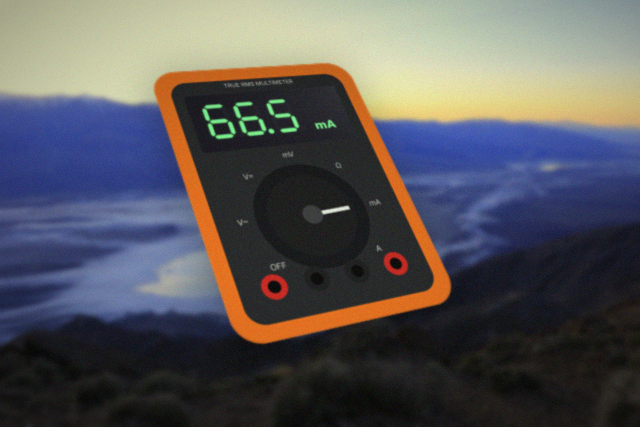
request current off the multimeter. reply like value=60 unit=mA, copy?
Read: value=66.5 unit=mA
